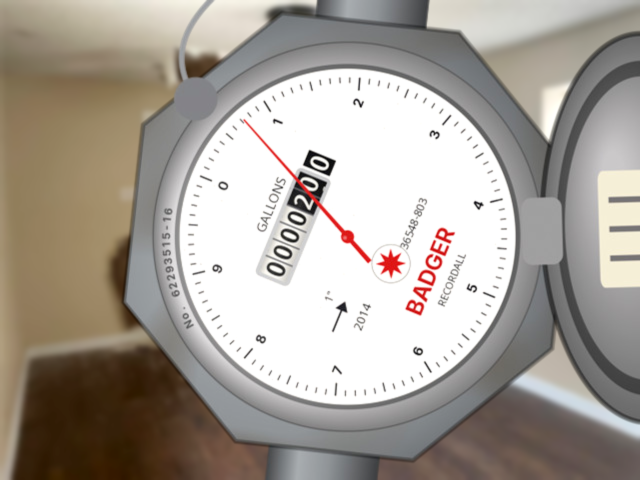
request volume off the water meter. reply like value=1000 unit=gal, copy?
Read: value=200.7 unit=gal
